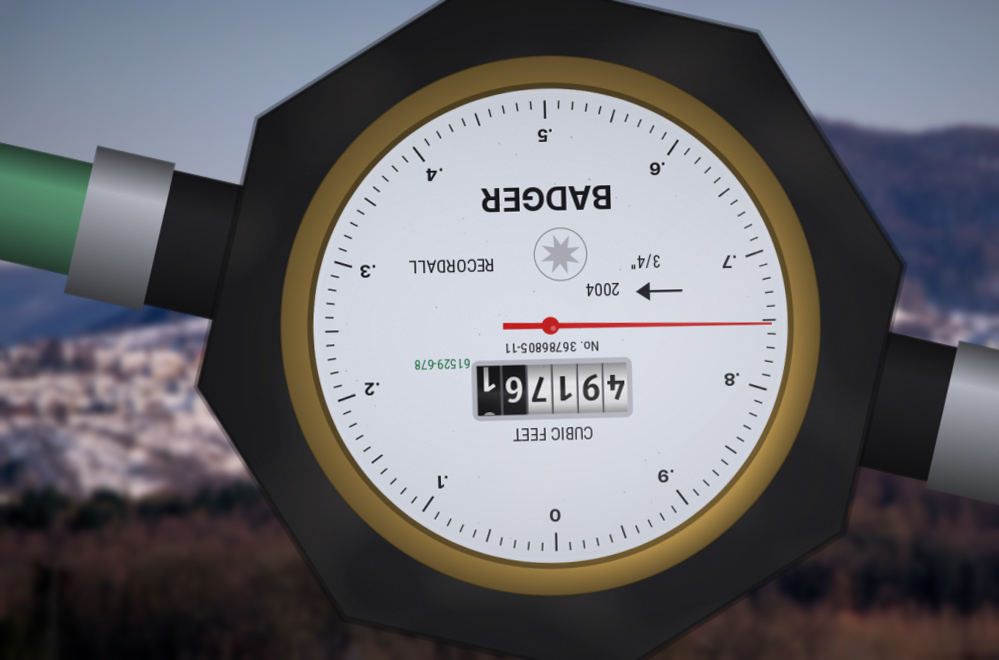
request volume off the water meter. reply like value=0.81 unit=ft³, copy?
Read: value=491760.75 unit=ft³
